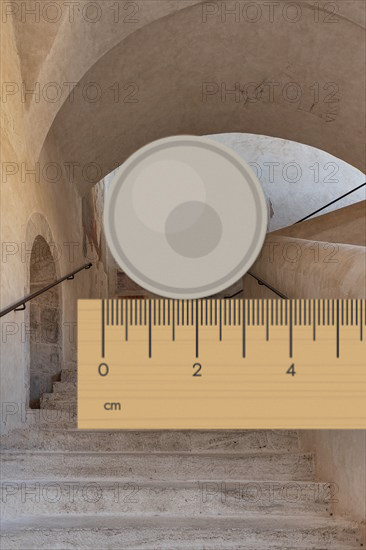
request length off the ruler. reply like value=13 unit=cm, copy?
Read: value=3.5 unit=cm
